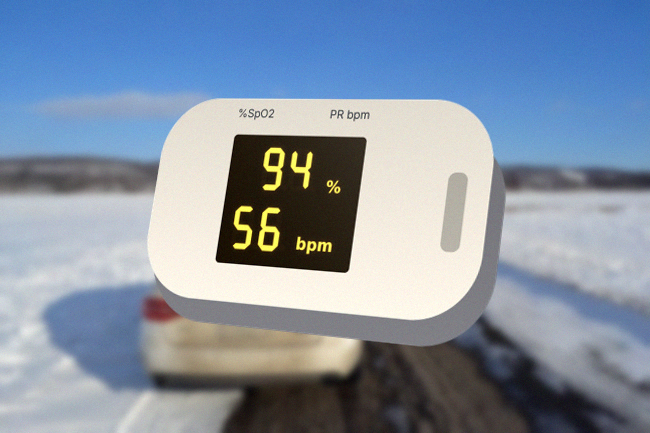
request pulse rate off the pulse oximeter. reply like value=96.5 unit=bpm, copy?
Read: value=56 unit=bpm
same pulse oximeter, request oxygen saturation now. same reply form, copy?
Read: value=94 unit=%
